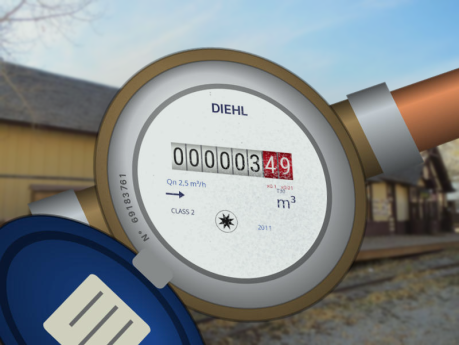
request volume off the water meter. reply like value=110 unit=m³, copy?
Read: value=3.49 unit=m³
